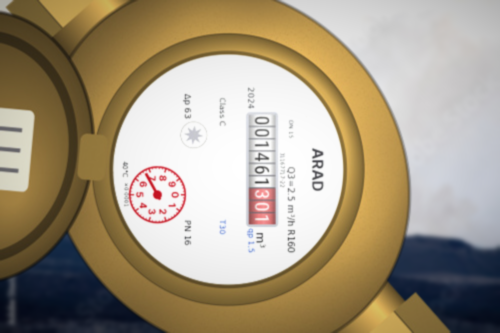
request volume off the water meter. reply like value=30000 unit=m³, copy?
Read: value=1461.3016 unit=m³
